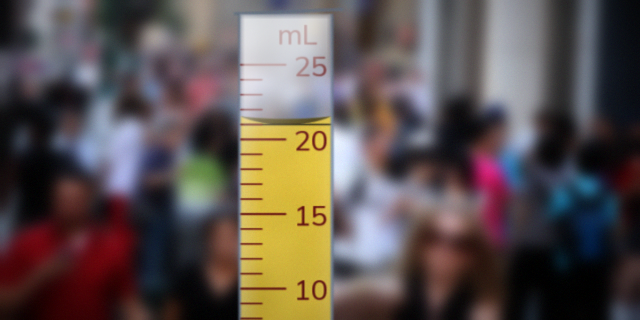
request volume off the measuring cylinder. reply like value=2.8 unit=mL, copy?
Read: value=21 unit=mL
